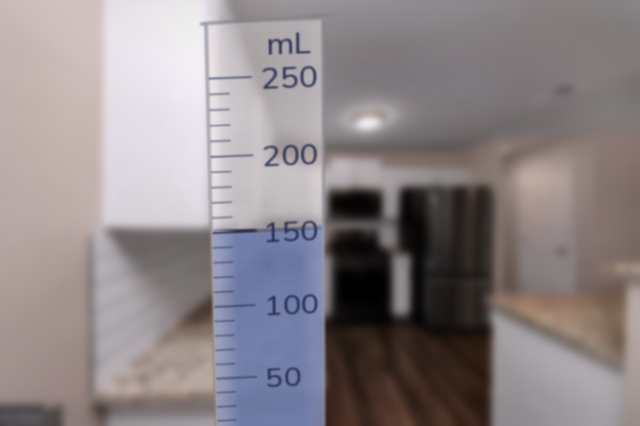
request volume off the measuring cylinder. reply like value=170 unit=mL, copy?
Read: value=150 unit=mL
